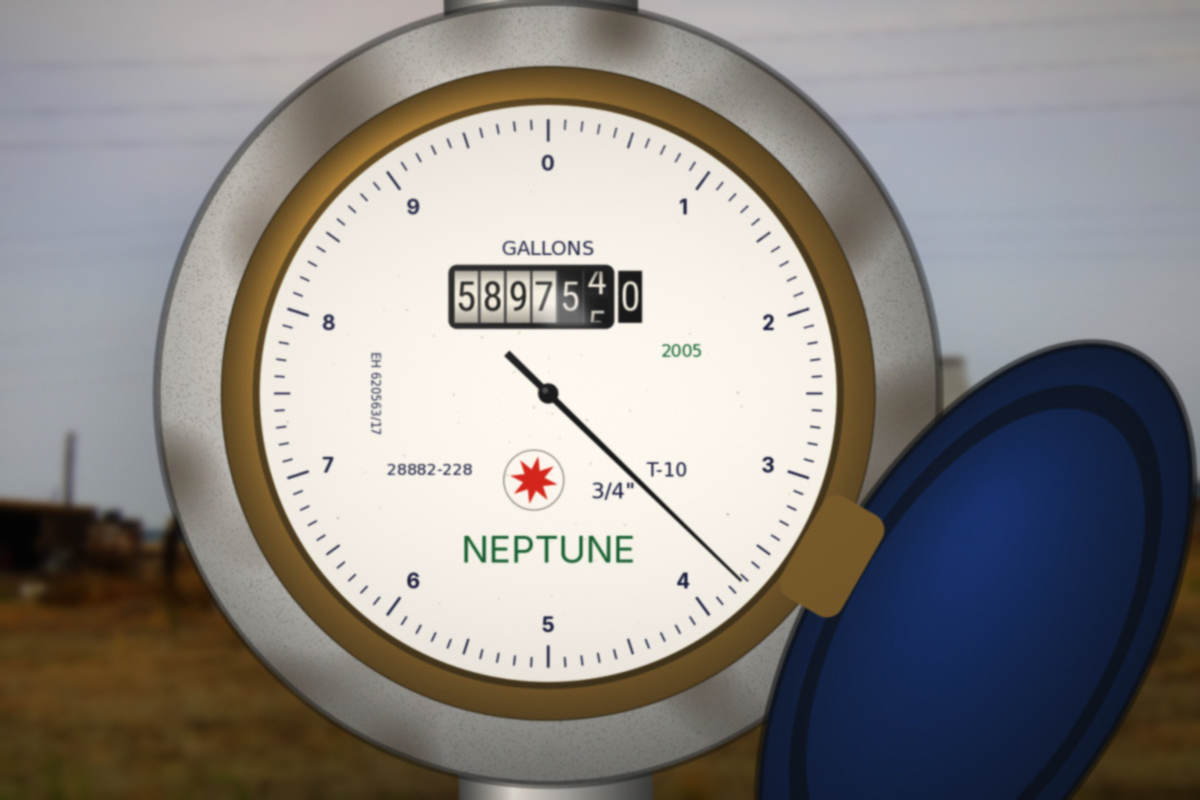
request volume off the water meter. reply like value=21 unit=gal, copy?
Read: value=5897543.7 unit=gal
